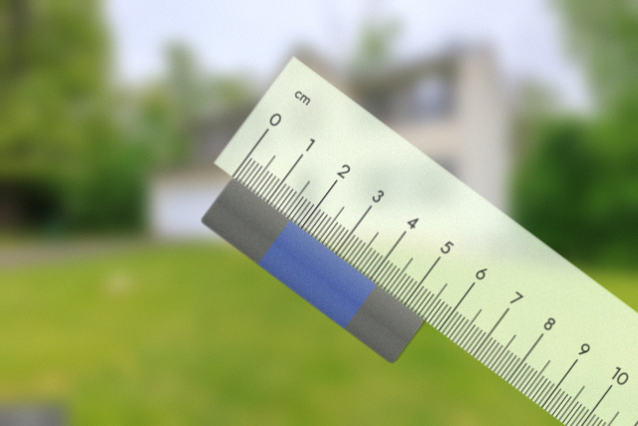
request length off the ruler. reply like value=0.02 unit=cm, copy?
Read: value=5.6 unit=cm
